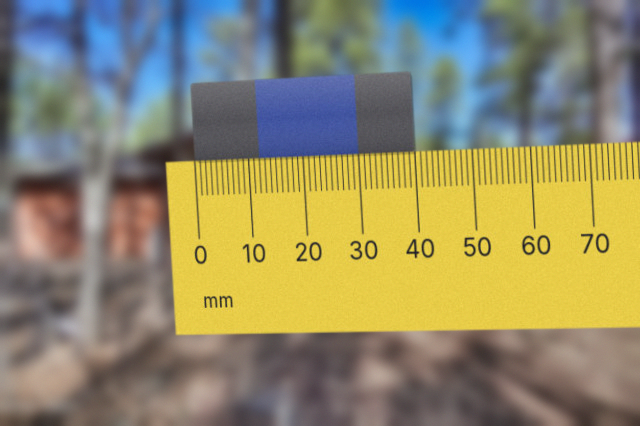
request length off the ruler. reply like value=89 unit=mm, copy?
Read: value=40 unit=mm
